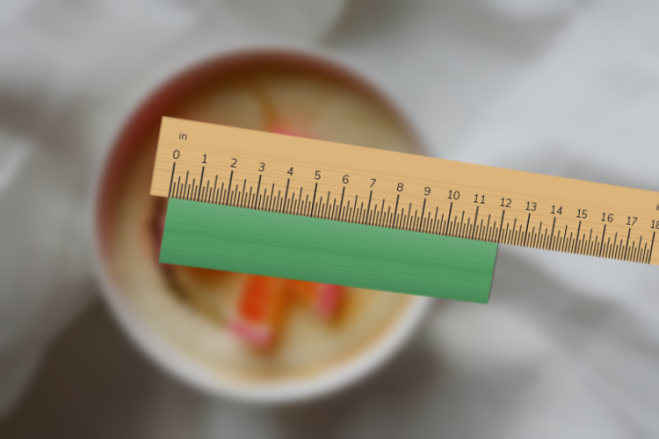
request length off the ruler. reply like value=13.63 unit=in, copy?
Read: value=12 unit=in
